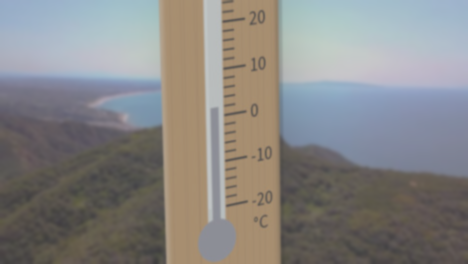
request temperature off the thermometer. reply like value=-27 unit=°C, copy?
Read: value=2 unit=°C
